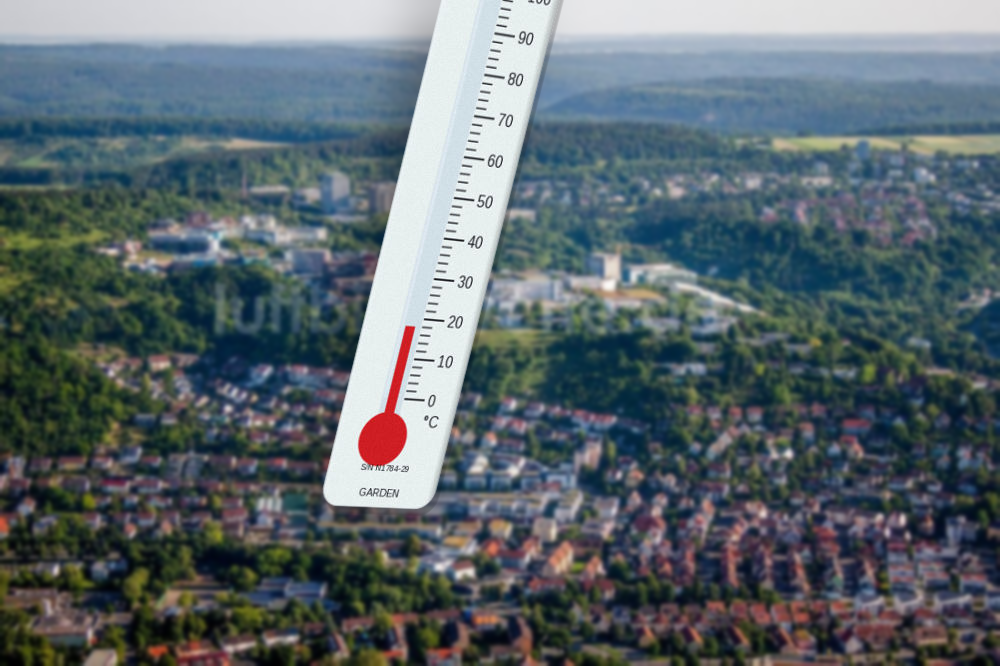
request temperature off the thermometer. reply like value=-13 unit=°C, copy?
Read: value=18 unit=°C
